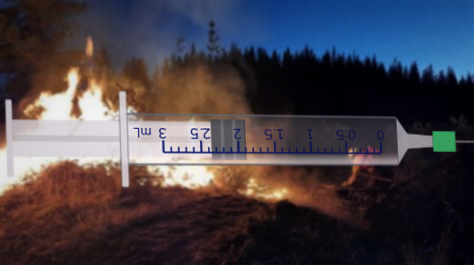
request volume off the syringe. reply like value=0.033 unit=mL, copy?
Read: value=1.9 unit=mL
